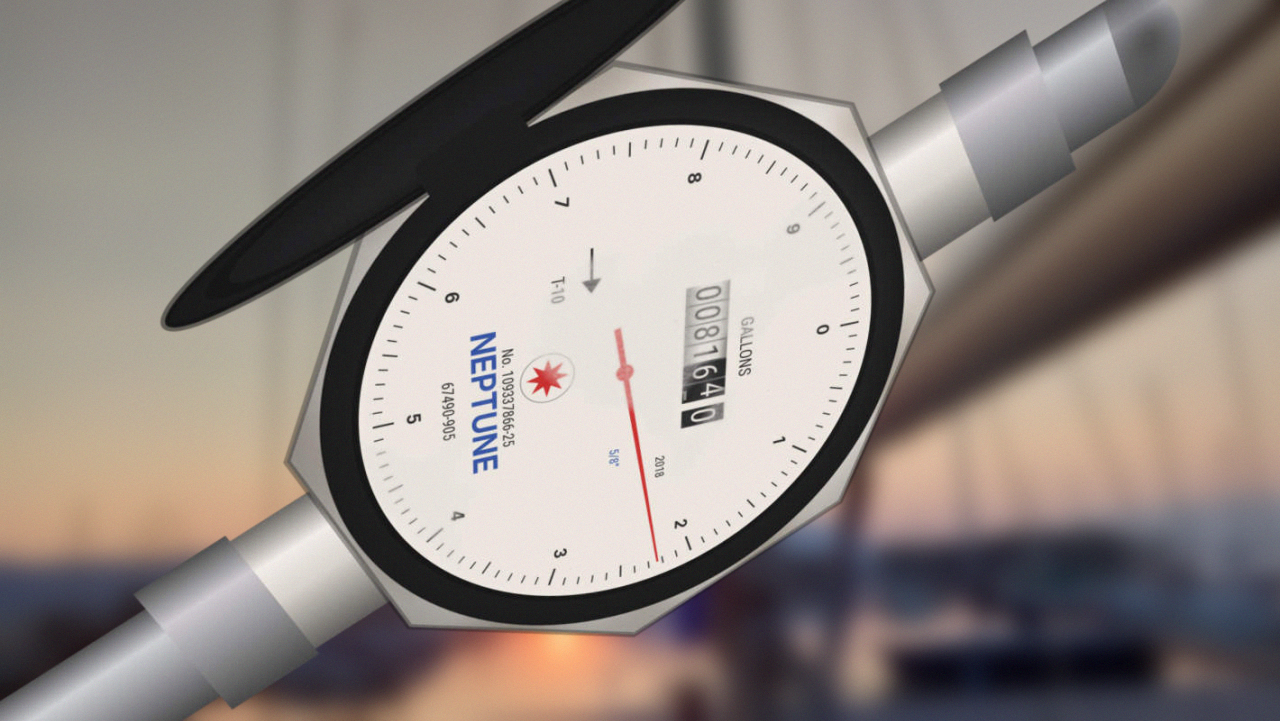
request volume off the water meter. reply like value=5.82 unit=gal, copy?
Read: value=81642.2 unit=gal
